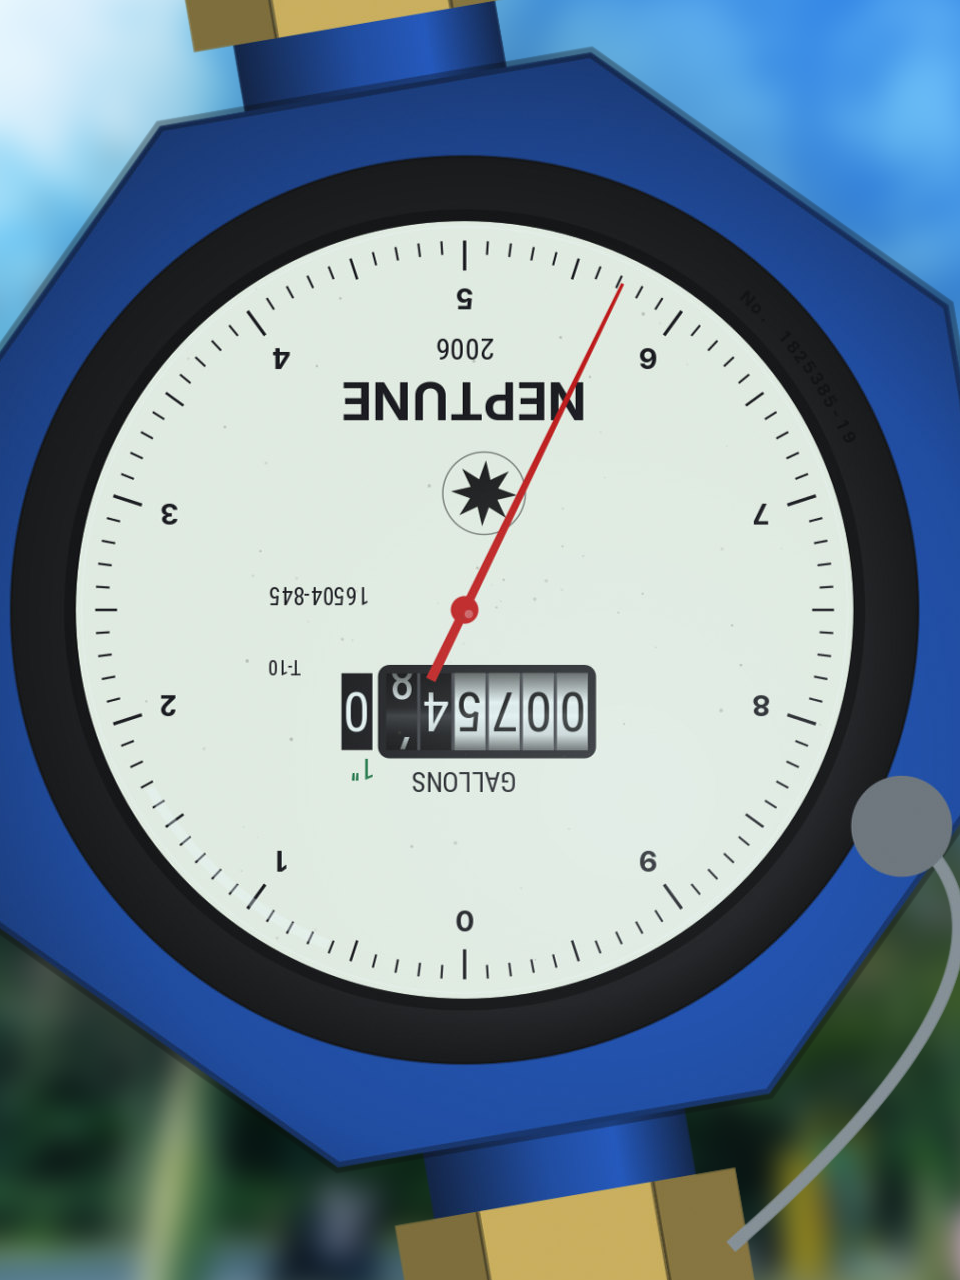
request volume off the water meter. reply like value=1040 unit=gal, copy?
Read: value=75475.7 unit=gal
